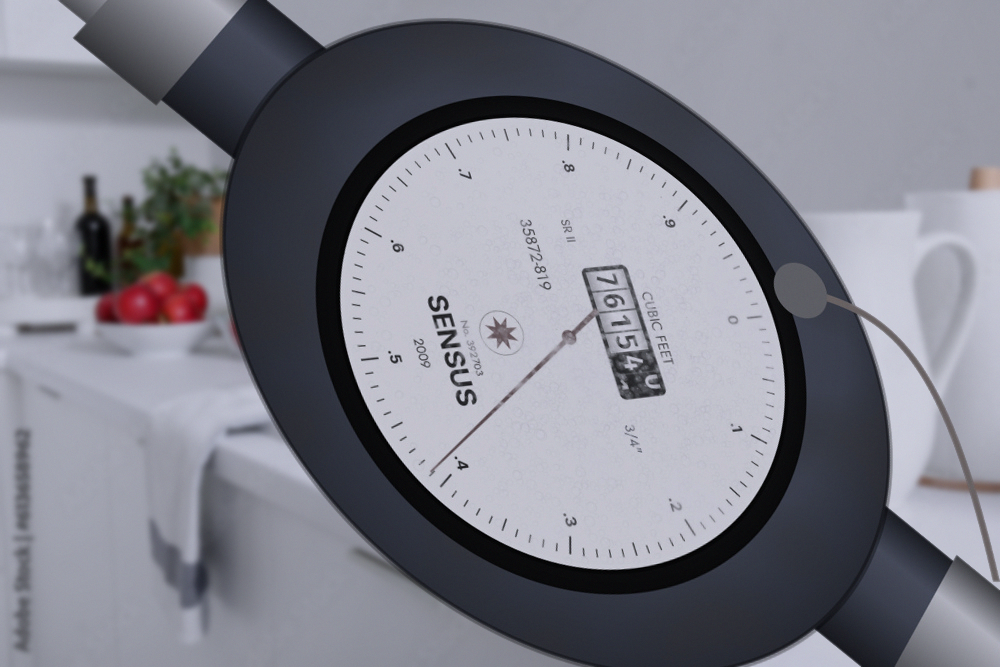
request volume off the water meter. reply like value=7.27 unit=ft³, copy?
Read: value=761540.41 unit=ft³
